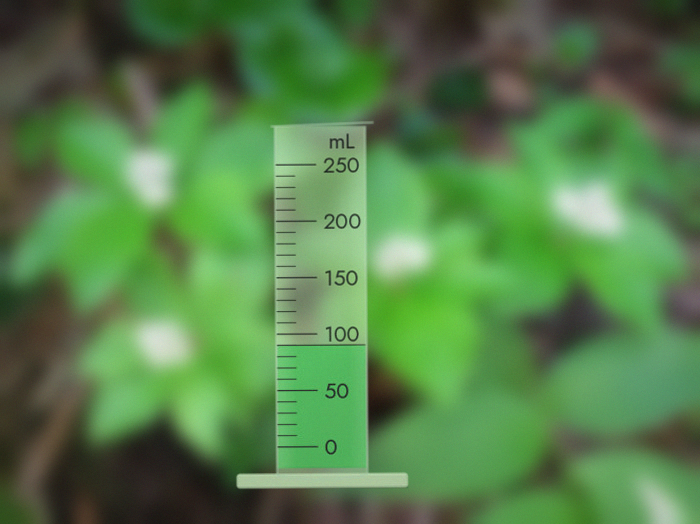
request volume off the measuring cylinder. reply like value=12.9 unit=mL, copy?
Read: value=90 unit=mL
